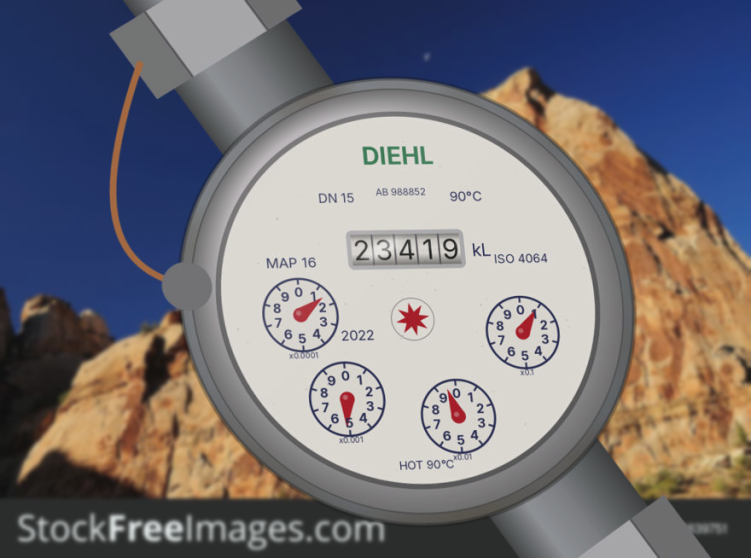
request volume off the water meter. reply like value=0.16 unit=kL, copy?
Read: value=23419.0951 unit=kL
